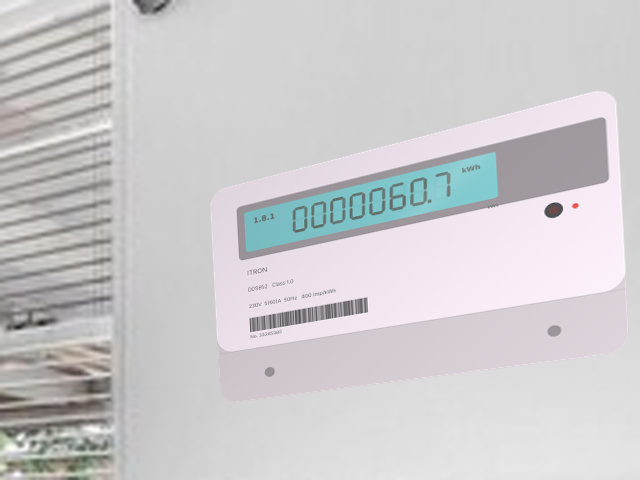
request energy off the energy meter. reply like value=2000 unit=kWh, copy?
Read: value=60.7 unit=kWh
